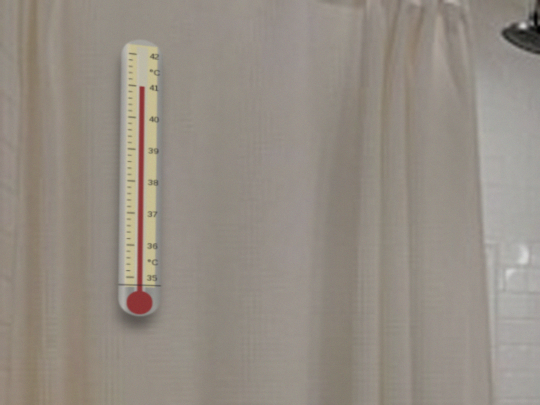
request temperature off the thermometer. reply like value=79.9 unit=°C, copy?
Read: value=41 unit=°C
